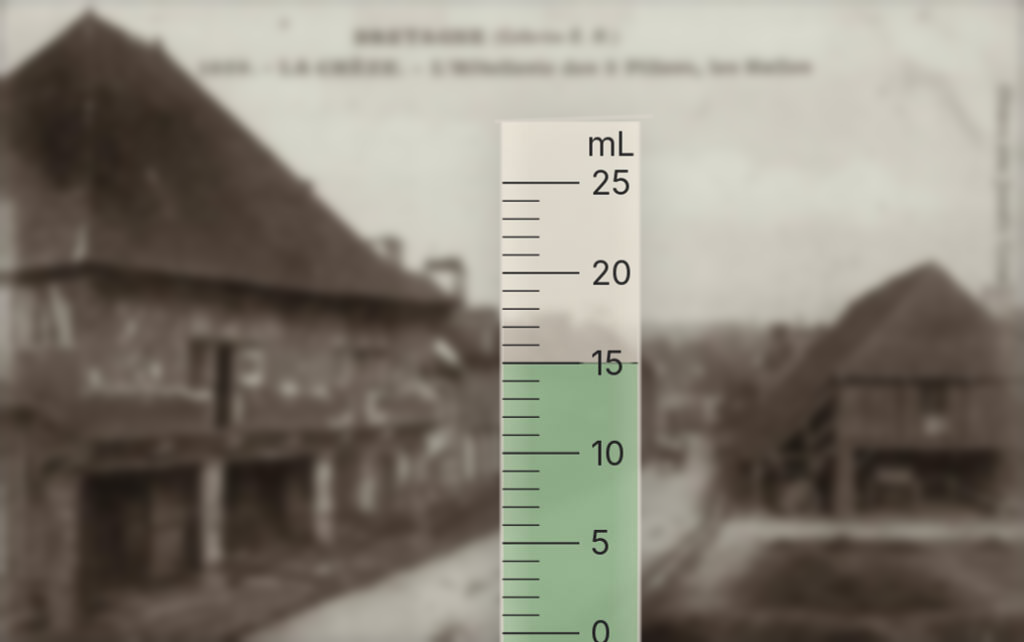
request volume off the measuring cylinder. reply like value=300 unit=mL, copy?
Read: value=15 unit=mL
